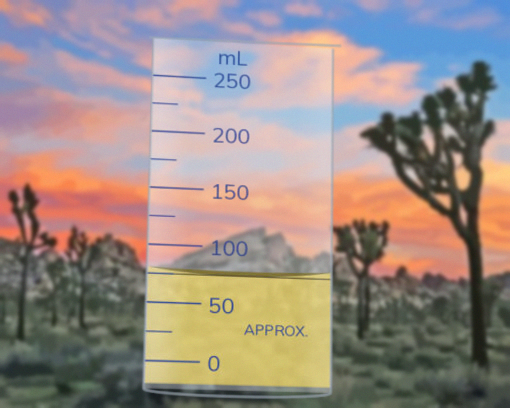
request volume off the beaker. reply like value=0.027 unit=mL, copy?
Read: value=75 unit=mL
